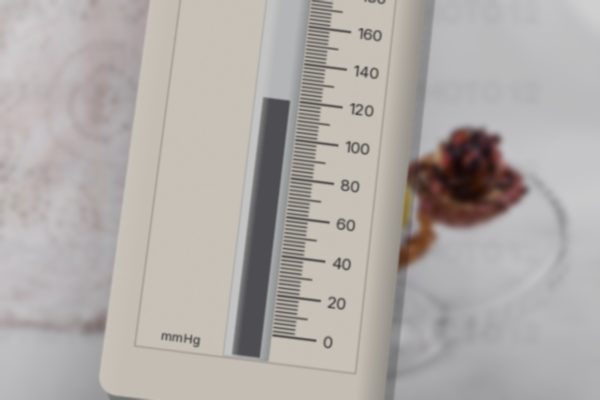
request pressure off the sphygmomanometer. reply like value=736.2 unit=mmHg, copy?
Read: value=120 unit=mmHg
